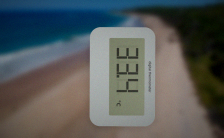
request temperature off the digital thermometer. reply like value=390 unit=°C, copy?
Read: value=33.4 unit=°C
